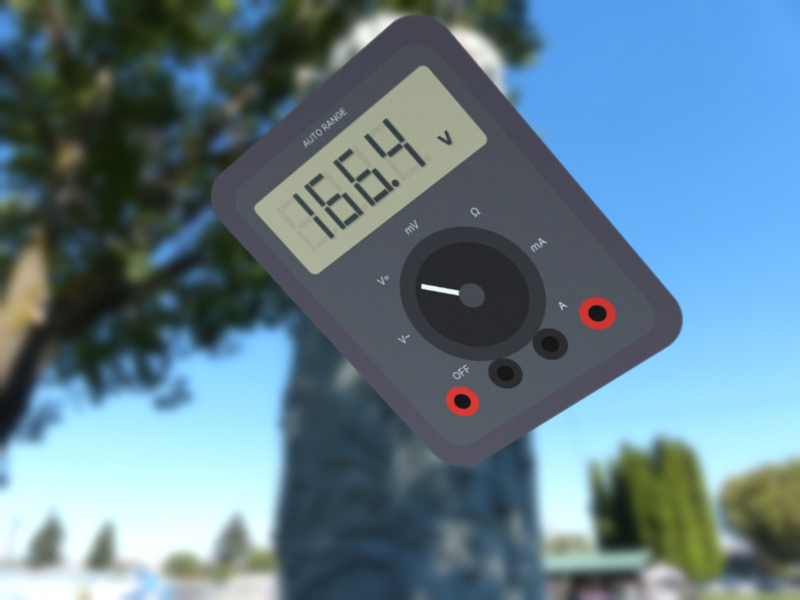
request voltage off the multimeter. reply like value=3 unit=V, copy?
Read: value=166.4 unit=V
